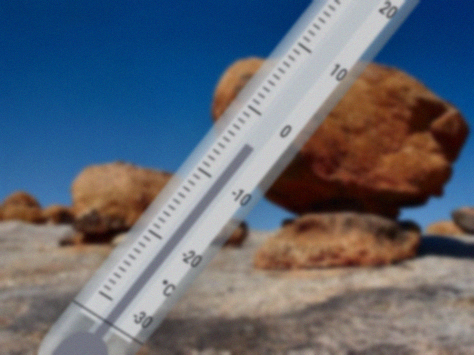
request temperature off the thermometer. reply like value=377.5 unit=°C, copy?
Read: value=-4 unit=°C
